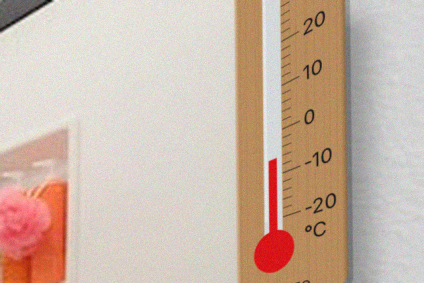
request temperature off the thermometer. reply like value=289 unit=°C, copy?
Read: value=-6 unit=°C
